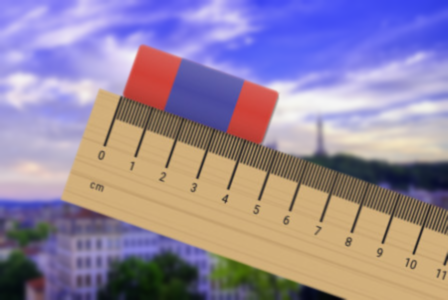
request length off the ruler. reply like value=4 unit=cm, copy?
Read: value=4.5 unit=cm
